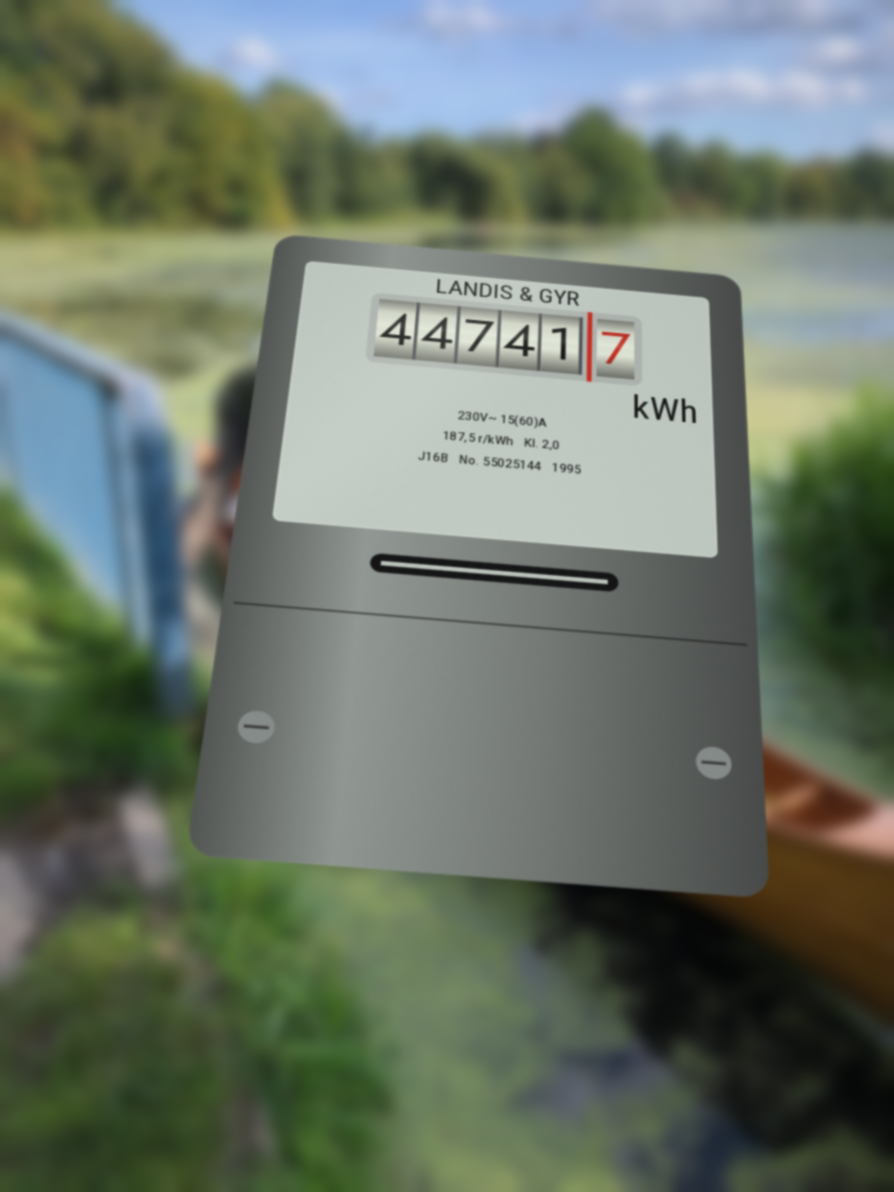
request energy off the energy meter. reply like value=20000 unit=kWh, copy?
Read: value=44741.7 unit=kWh
